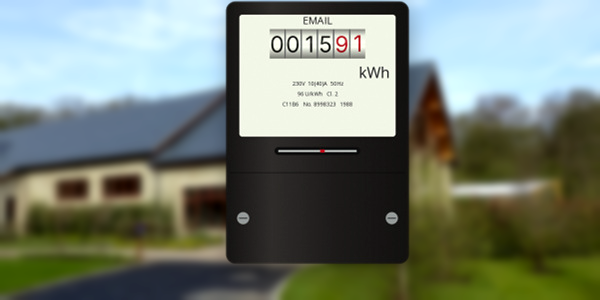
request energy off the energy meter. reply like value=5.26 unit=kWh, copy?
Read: value=15.91 unit=kWh
